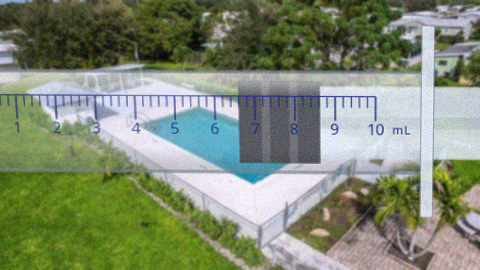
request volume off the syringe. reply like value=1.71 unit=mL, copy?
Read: value=6.6 unit=mL
